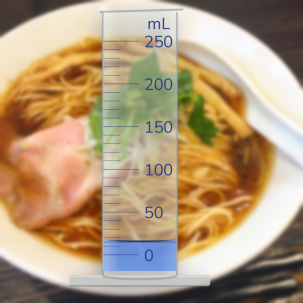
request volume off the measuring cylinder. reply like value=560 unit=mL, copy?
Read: value=15 unit=mL
